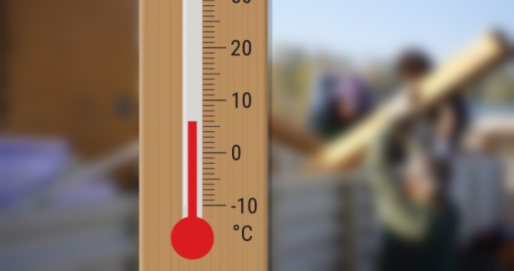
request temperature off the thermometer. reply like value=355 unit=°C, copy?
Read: value=6 unit=°C
